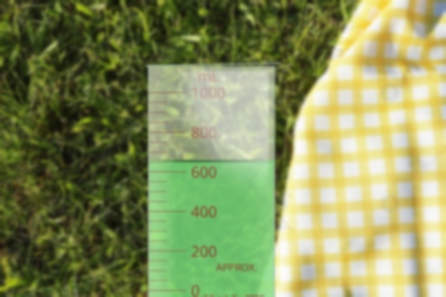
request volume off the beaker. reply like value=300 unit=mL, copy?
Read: value=650 unit=mL
